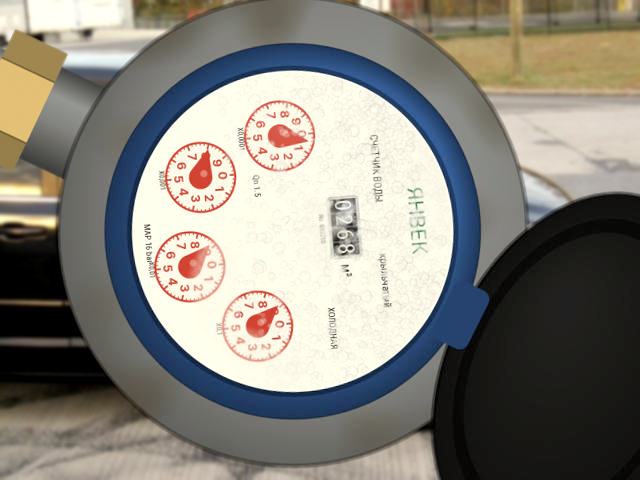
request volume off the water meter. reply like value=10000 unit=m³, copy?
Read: value=268.8880 unit=m³
